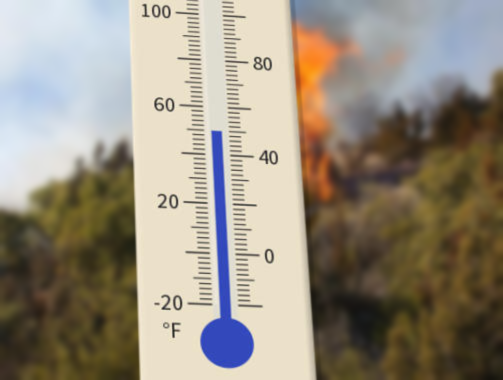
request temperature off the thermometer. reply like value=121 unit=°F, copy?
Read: value=50 unit=°F
